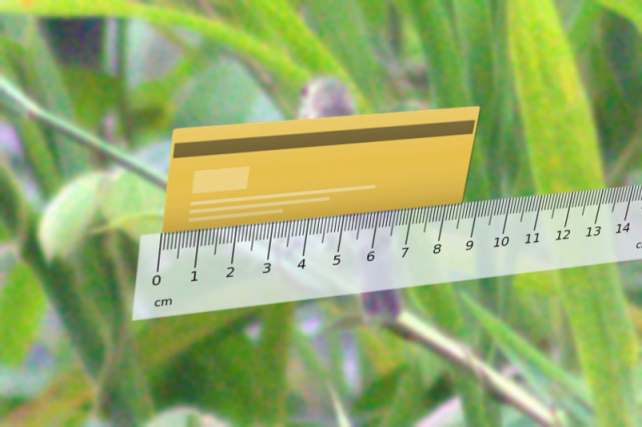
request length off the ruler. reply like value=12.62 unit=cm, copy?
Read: value=8.5 unit=cm
